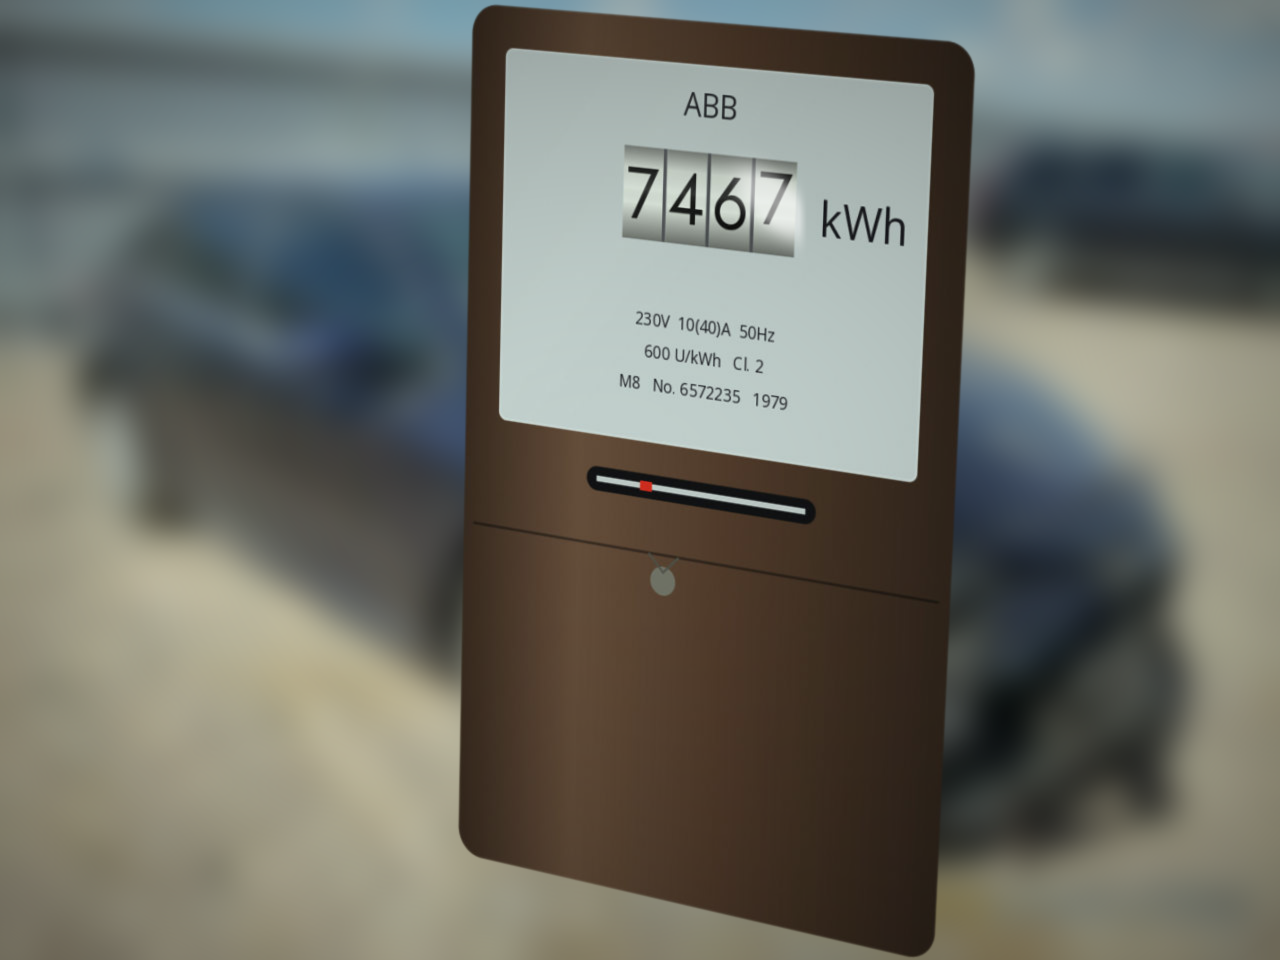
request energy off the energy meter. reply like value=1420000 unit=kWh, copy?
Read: value=7467 unit=kWh
